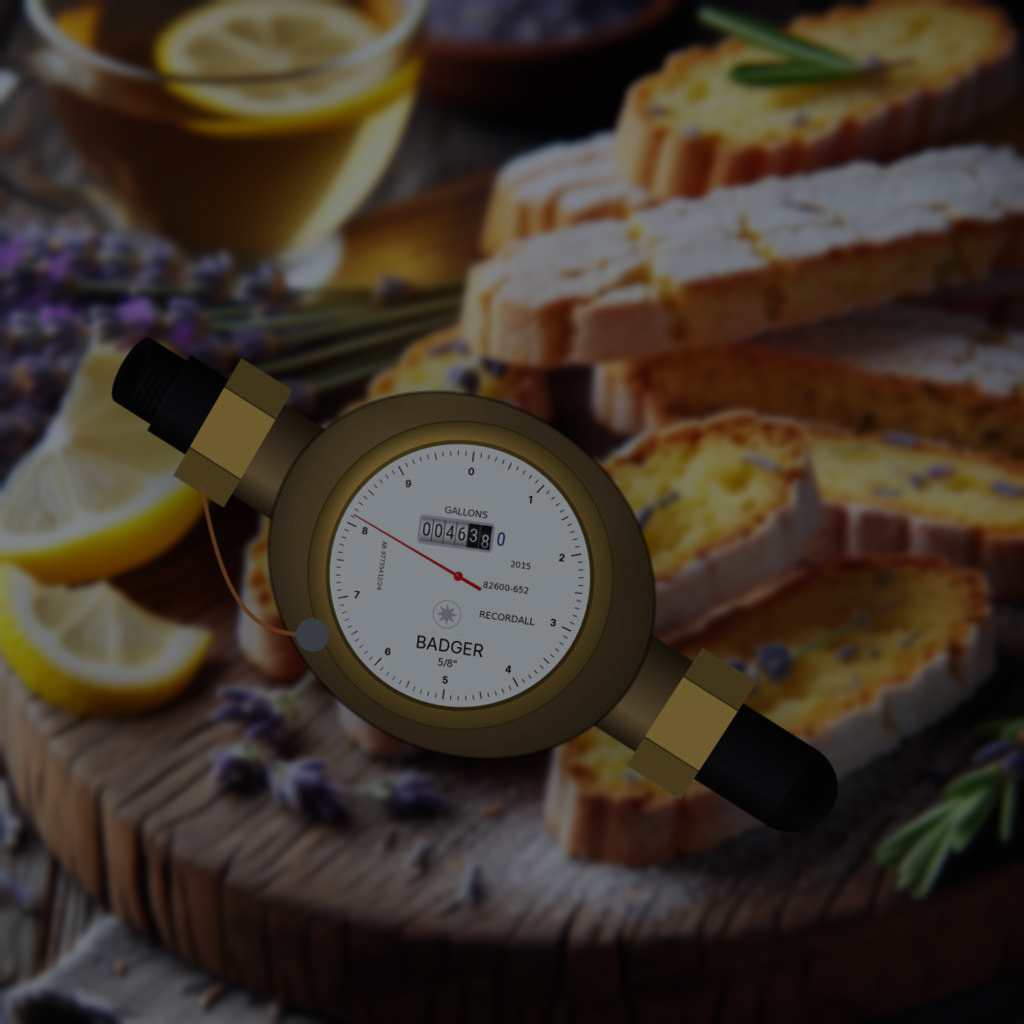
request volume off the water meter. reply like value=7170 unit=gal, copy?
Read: value=46378.1 unit=gal
